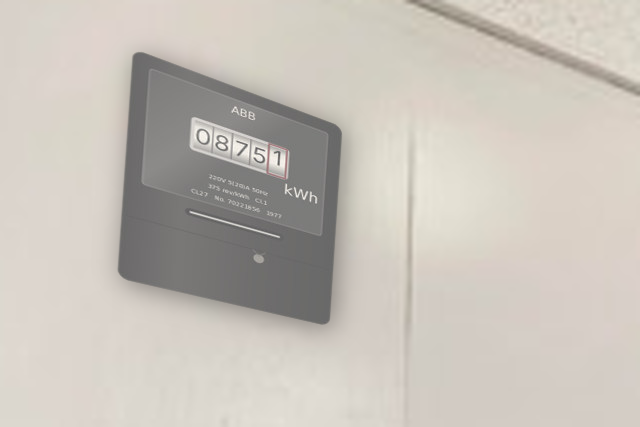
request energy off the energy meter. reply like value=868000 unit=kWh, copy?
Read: value=875.1 unit=kWh
